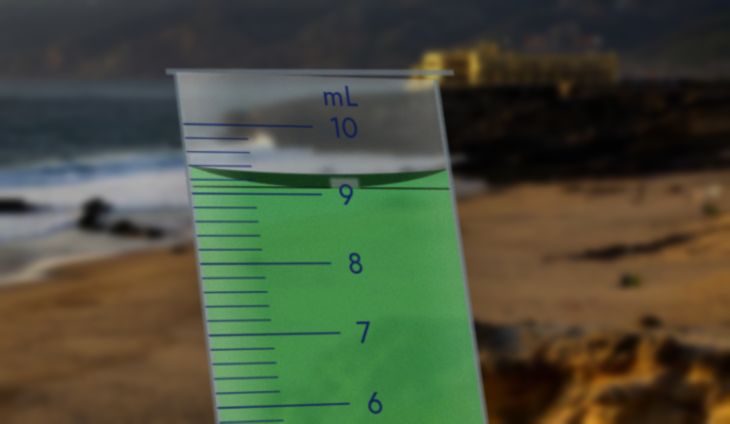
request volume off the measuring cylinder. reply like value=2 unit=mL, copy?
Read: value=9.1 unit=mL
